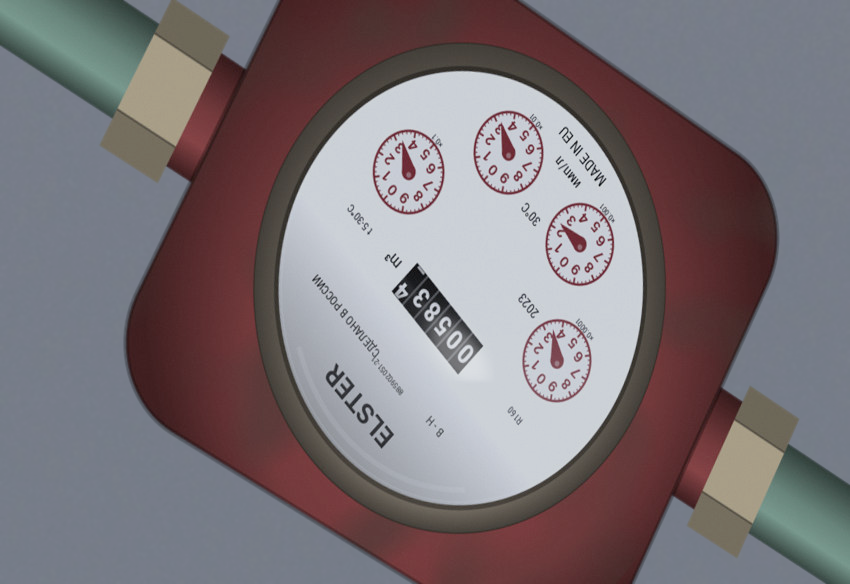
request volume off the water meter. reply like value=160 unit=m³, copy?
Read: value=5834.3323 unit=m³
